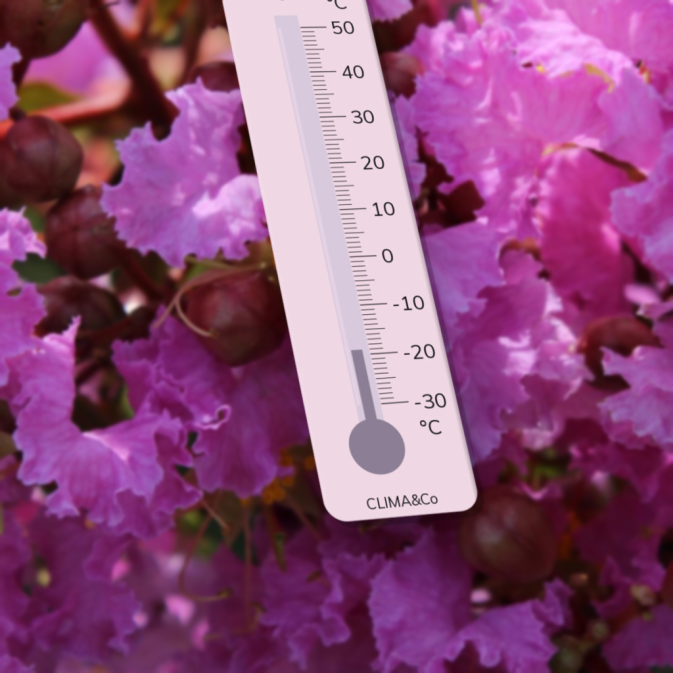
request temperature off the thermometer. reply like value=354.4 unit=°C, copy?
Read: value=-19 unit=°C
